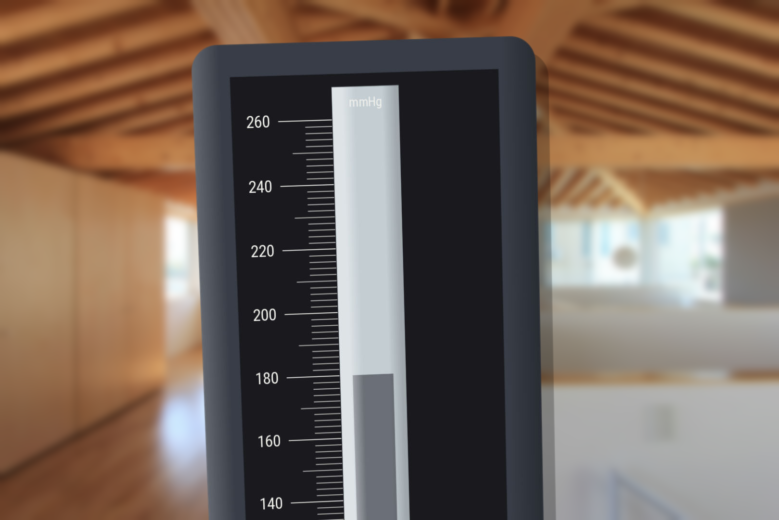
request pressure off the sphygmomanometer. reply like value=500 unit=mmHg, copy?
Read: value=180 unit=mmHg
